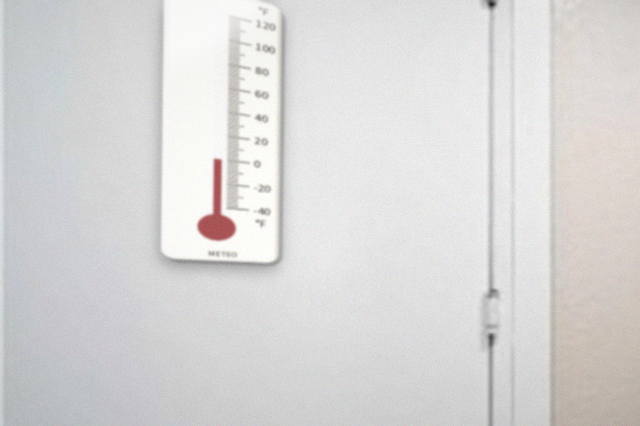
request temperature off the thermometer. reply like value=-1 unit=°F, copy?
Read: value=0 unit=°F
